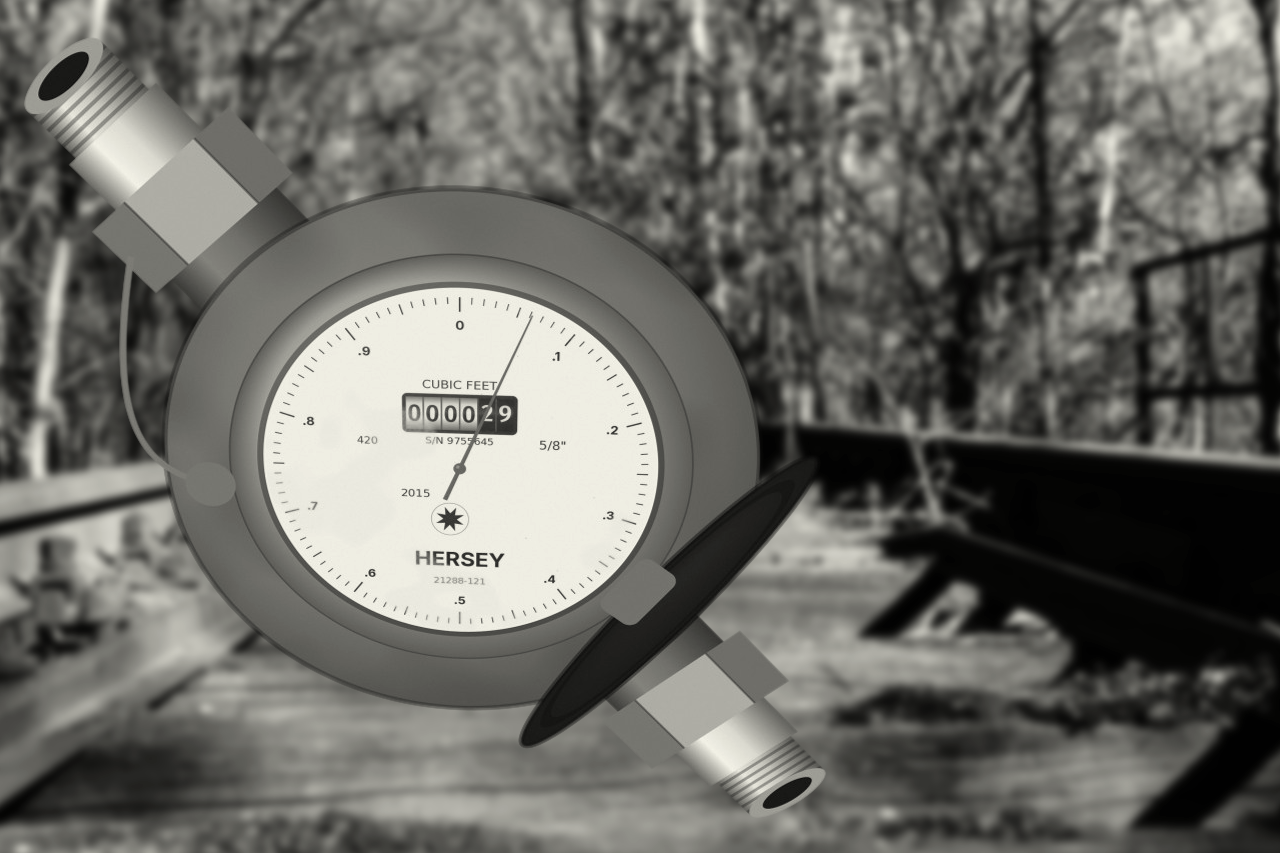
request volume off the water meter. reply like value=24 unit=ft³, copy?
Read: value=29.06 unit=ft³
